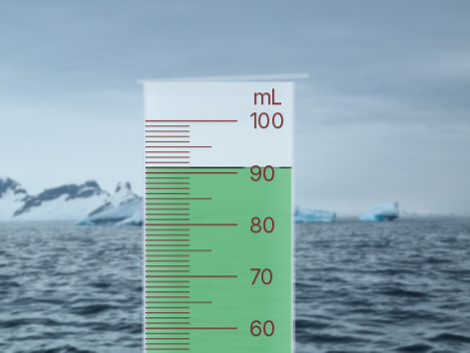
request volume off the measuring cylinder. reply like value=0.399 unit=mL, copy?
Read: value=91 unit=mL
